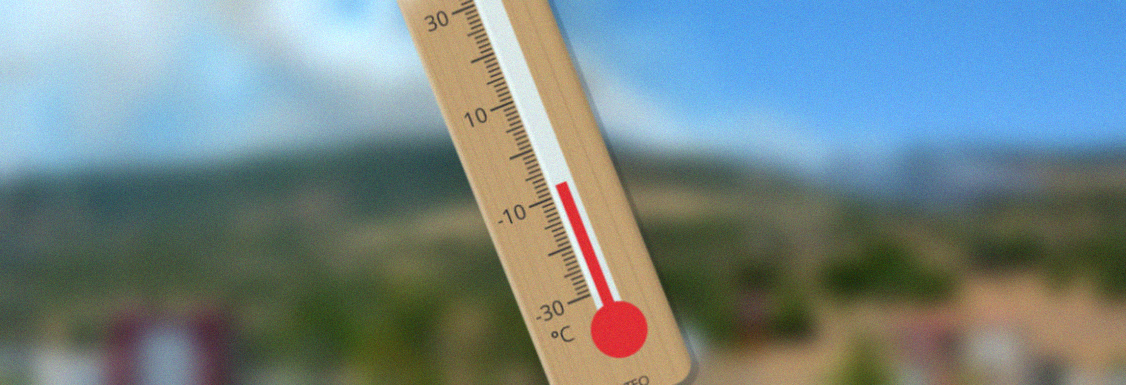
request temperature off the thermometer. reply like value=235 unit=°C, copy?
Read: value=-8 unit=°C
